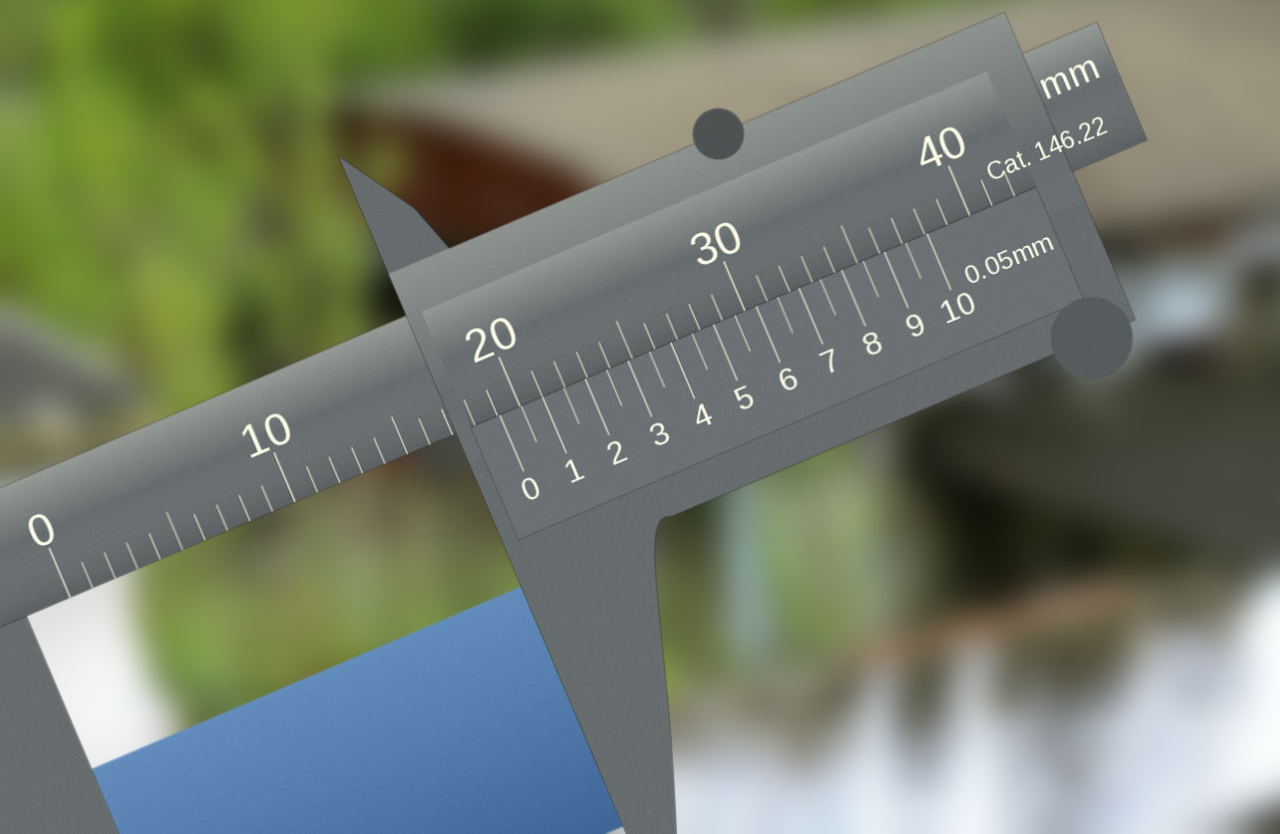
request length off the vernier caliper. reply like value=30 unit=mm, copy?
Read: value=19.10 unit=mm
